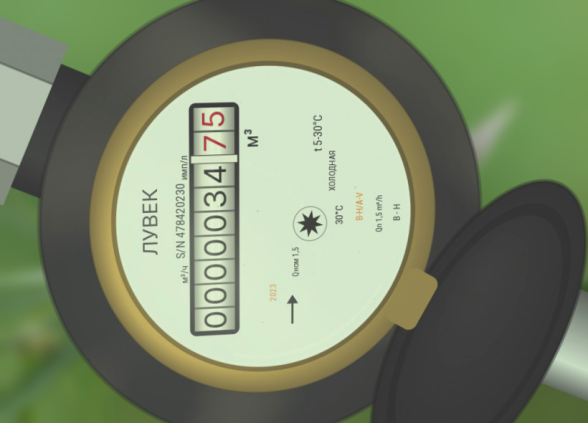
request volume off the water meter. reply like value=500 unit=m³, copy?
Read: value=34.75 unit=m³
